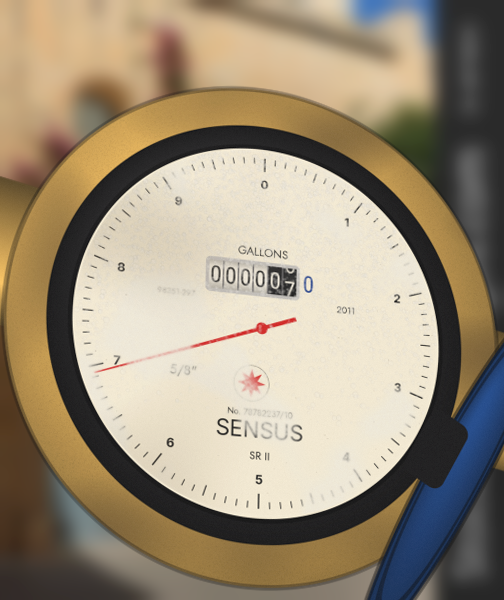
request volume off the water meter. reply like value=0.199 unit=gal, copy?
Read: value=66.9 unit=gal
